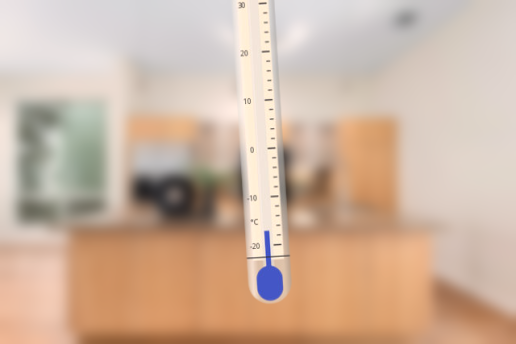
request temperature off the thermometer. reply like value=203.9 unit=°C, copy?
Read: value=-17 unit=°C
